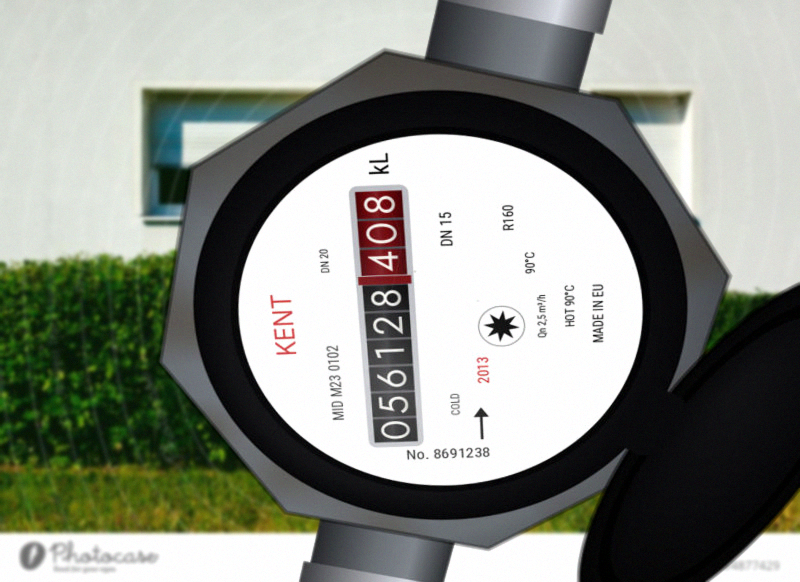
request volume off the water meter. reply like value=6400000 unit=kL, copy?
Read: value=56128.408 unit=kL
